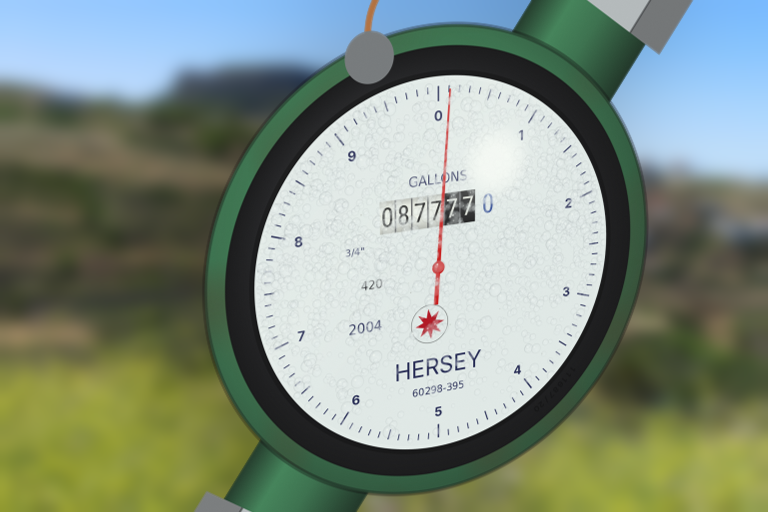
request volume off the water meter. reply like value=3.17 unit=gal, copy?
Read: value=877770.1 unit=gal
